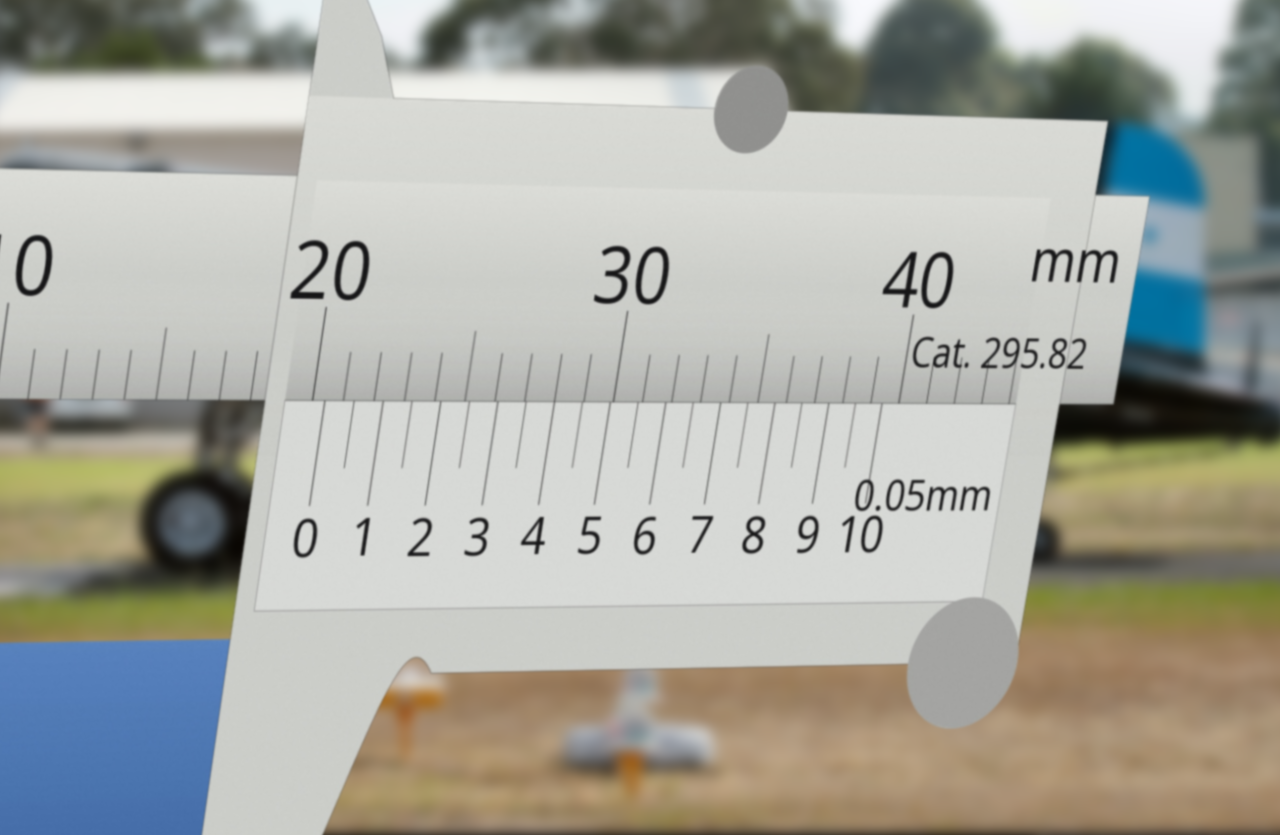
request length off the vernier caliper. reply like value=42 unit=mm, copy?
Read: value=20.4 unit=mm
